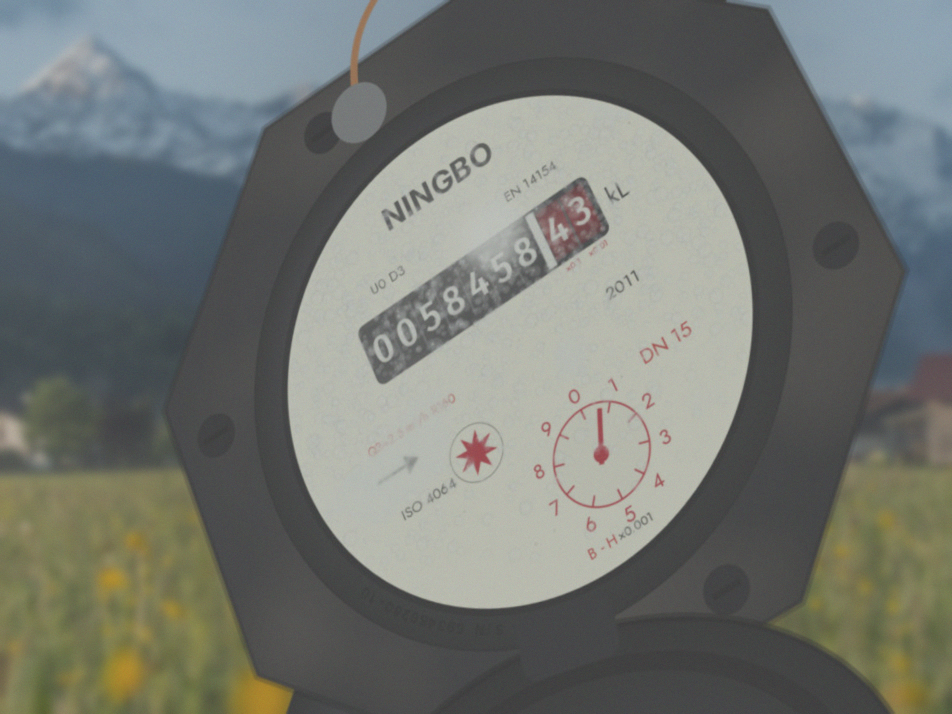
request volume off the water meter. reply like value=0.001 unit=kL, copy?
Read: value=58458.430 unit=kL
